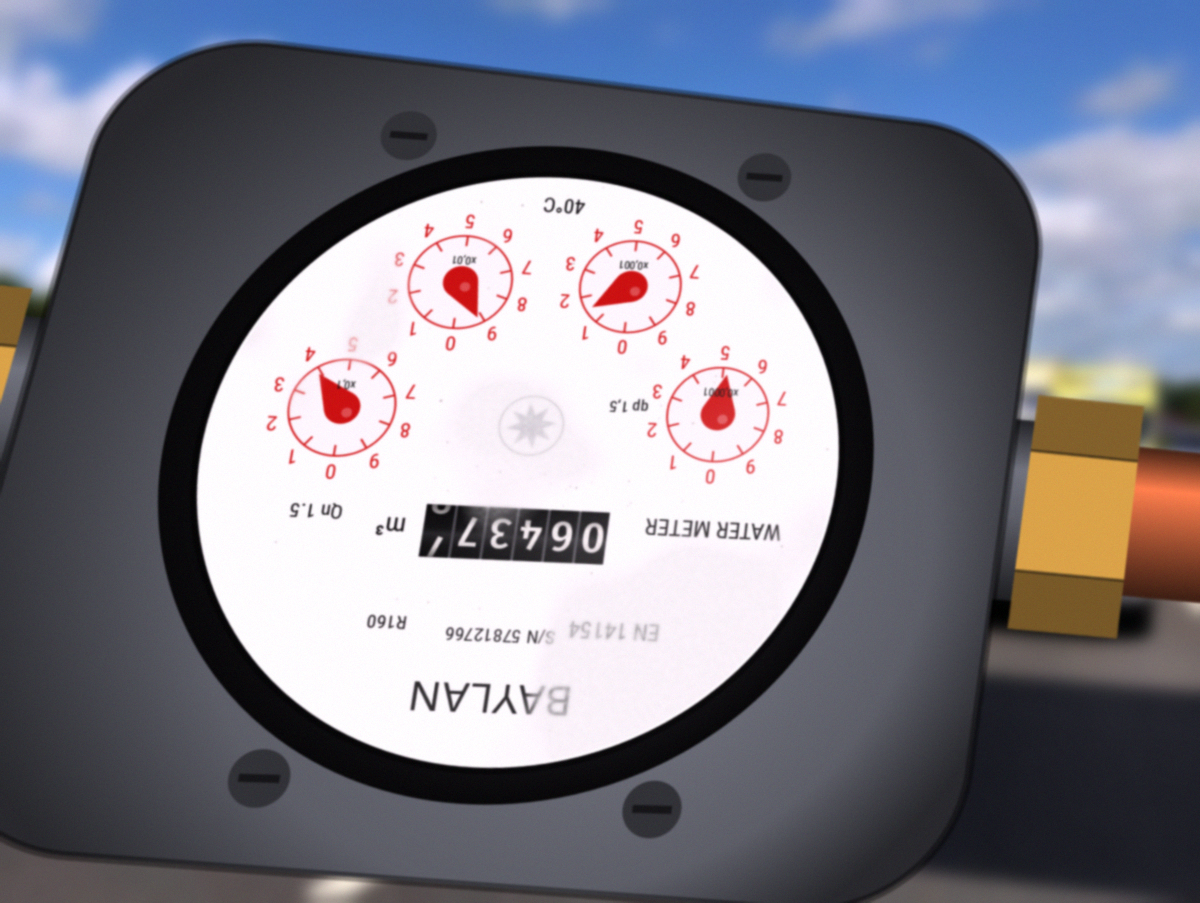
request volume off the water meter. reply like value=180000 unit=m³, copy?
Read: value=64377.3915 unit=m³
